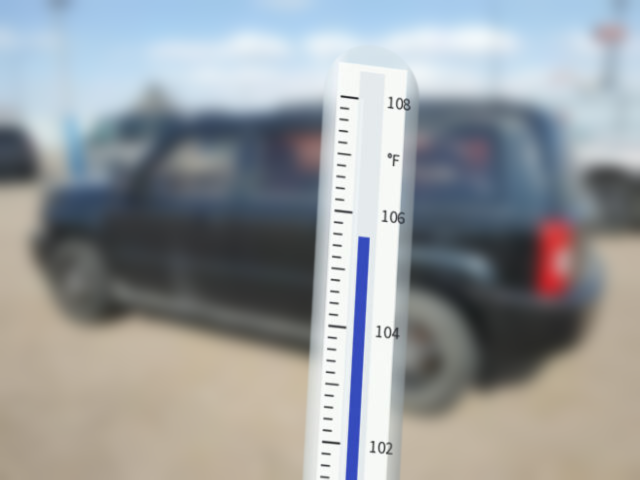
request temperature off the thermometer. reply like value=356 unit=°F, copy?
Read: value=105.6 unit=°F
